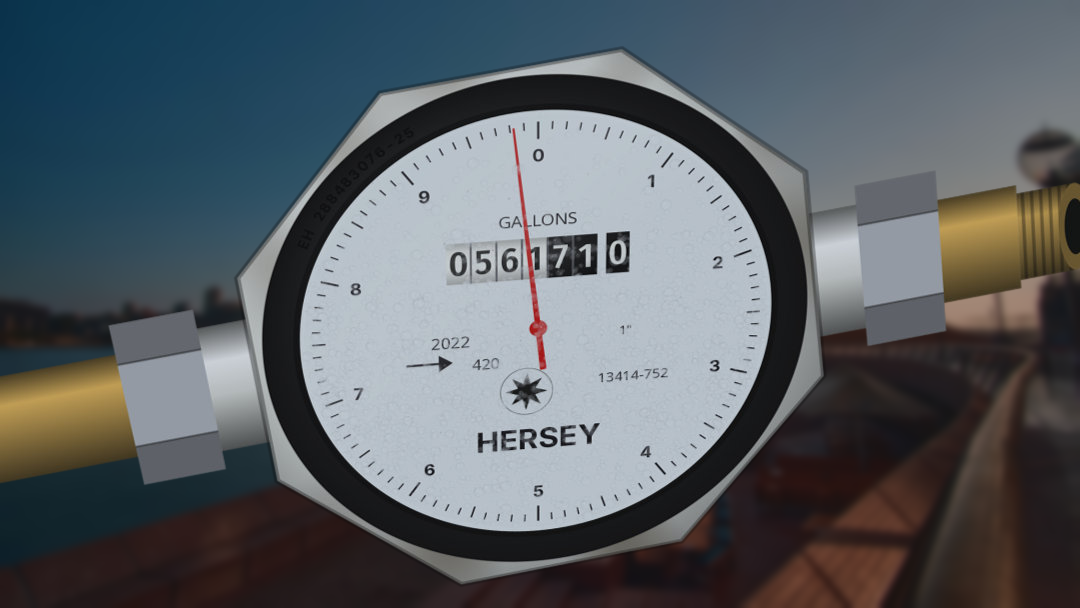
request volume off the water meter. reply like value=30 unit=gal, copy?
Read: value=561709.8 unit=gal
